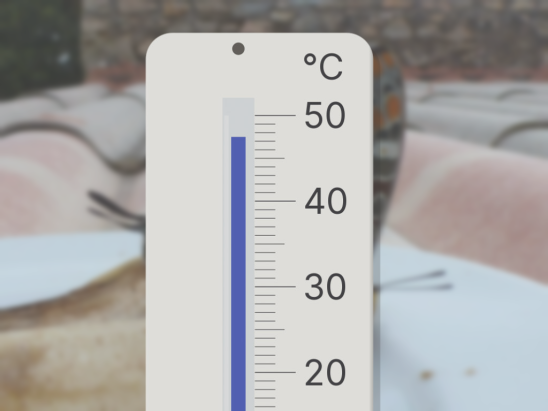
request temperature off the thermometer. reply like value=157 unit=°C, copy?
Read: value=47.5 unit=°C
